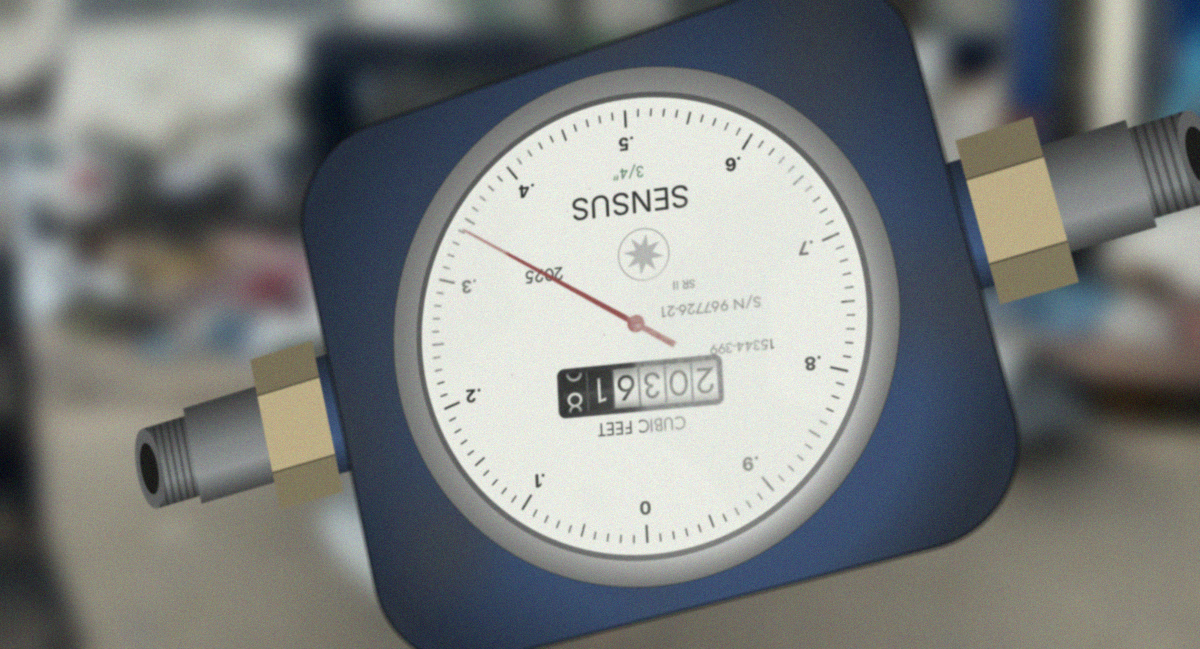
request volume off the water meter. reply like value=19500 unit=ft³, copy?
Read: value=203618.34 unit=ft³
